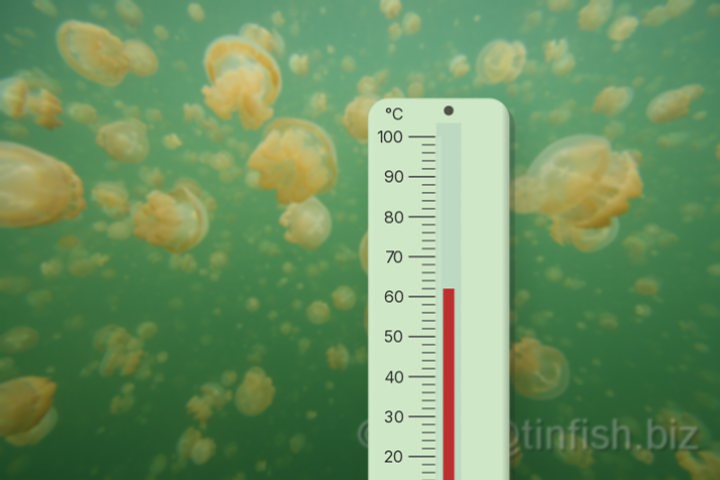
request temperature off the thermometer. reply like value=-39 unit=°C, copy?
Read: value=62 unit=°C
